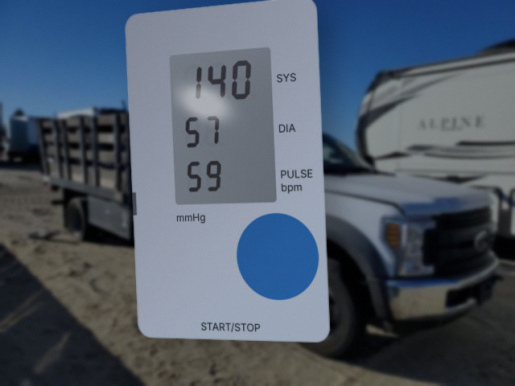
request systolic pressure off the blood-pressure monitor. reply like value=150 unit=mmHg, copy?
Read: value=140 unit=mmHg
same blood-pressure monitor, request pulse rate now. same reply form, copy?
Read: value=59 unit=bpm
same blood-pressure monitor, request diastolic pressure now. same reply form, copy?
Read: value=57 unit=mmHg
